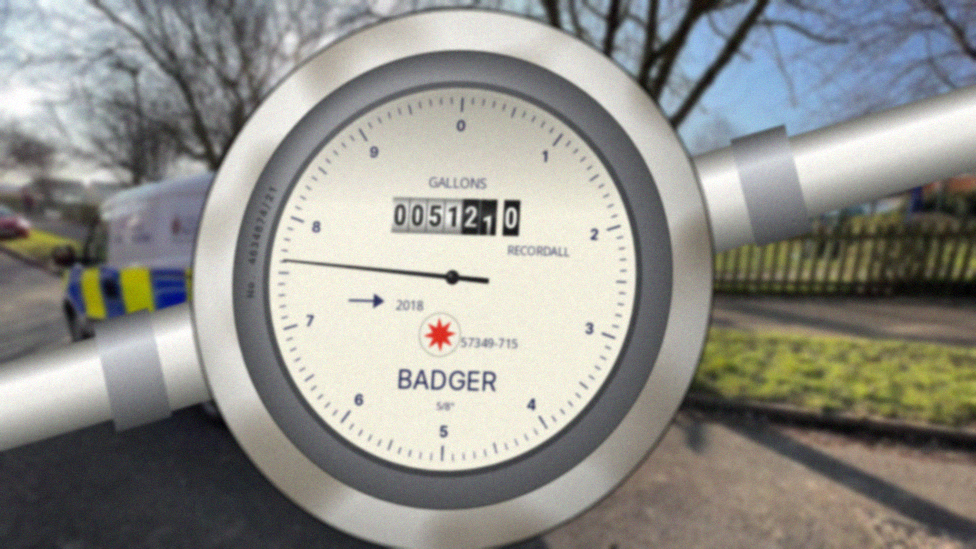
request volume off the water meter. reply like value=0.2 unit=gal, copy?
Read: value=51207.6 unit=gal
